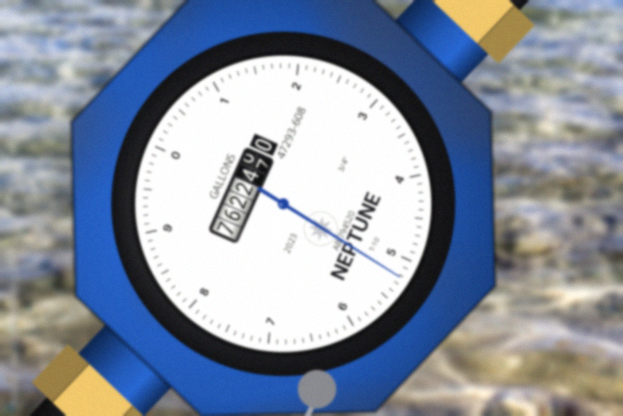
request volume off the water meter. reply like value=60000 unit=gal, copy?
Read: value=7622465.2 unit=gal
